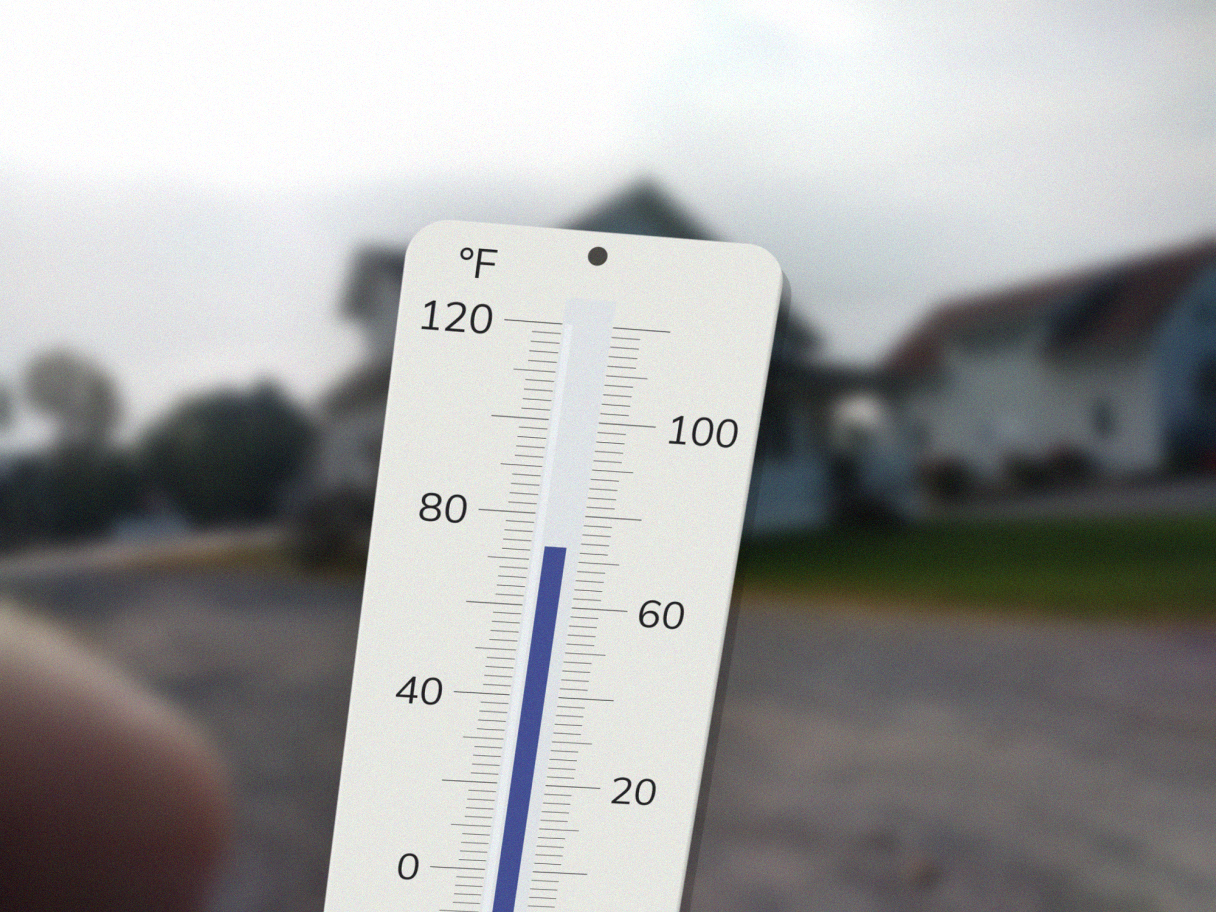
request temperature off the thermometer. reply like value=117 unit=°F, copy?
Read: value=73 unit=°F
